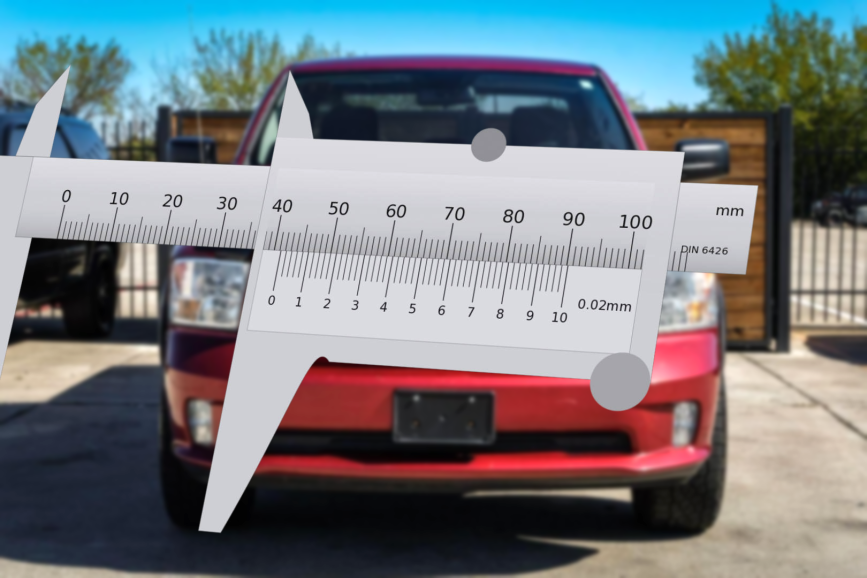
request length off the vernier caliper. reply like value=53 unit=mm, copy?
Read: value=41.2 unit=mm
